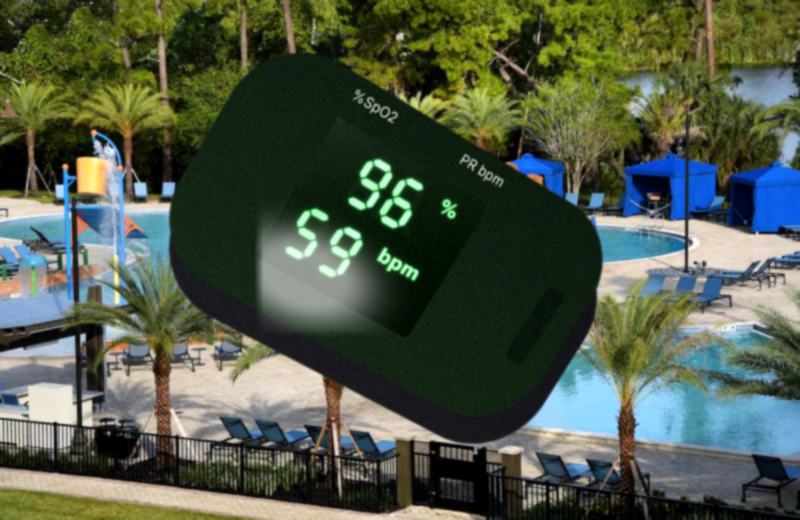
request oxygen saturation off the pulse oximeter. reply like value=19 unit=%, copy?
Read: value=96 unit=%
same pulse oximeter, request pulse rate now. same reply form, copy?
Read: value=59 unit=bpm
